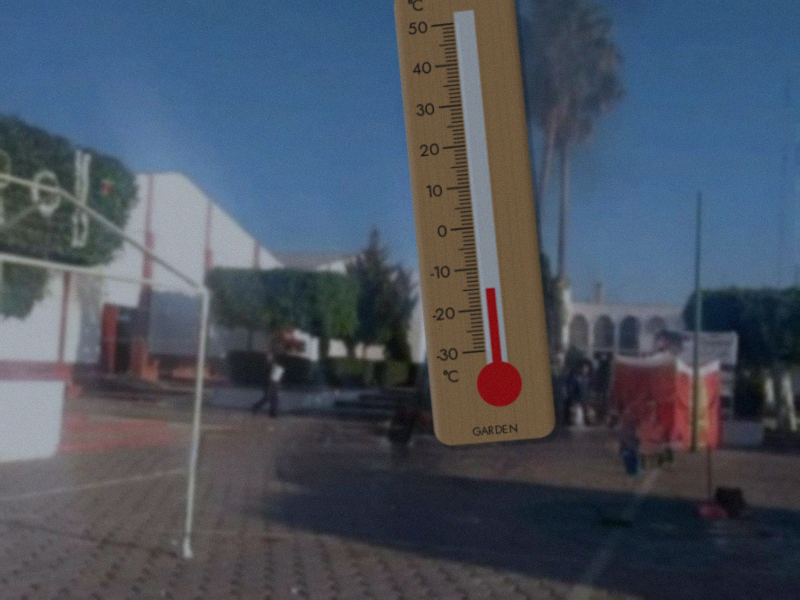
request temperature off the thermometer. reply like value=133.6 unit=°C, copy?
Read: value=-15 unit=°C
